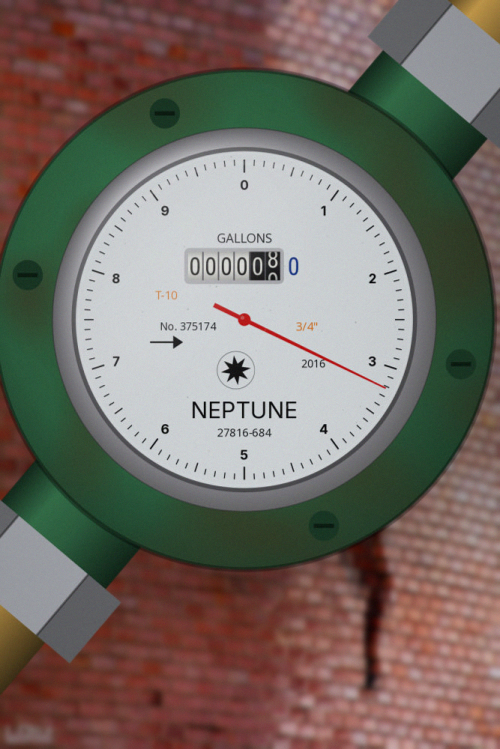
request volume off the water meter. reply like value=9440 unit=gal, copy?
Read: value=83.2 unit=gal
